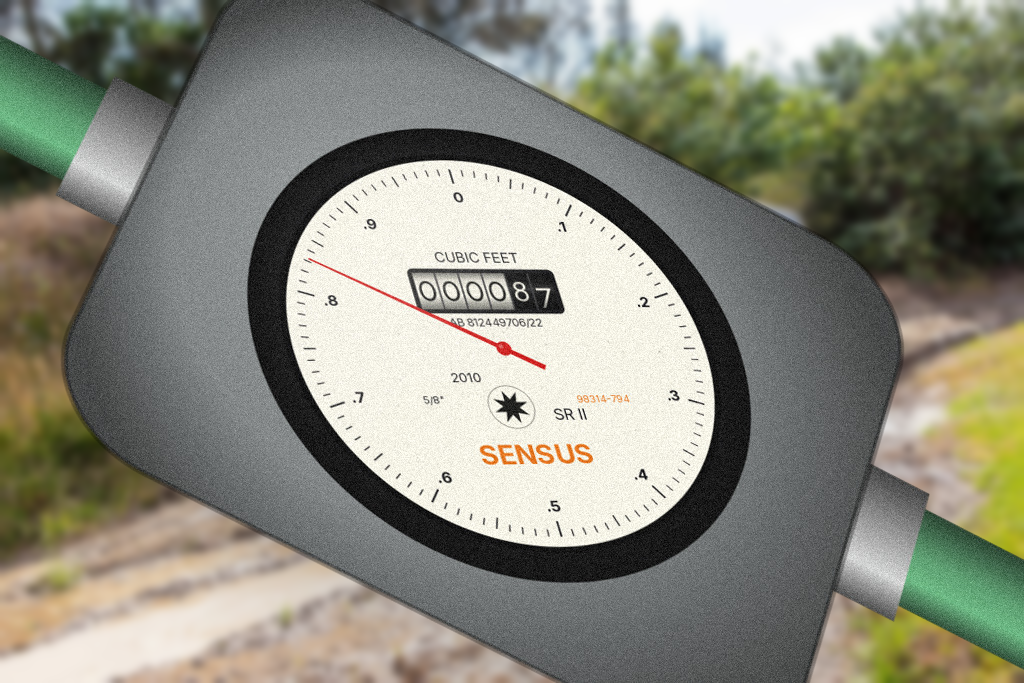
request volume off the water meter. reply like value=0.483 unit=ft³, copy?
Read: value=86.83 unit=ft³
